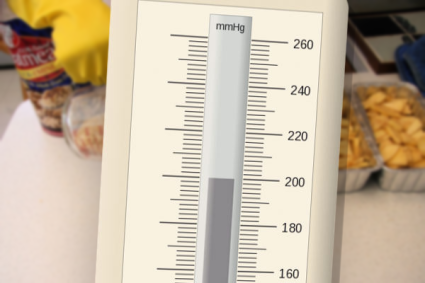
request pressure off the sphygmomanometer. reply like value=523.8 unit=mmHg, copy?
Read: value=200 unit=mmHg
